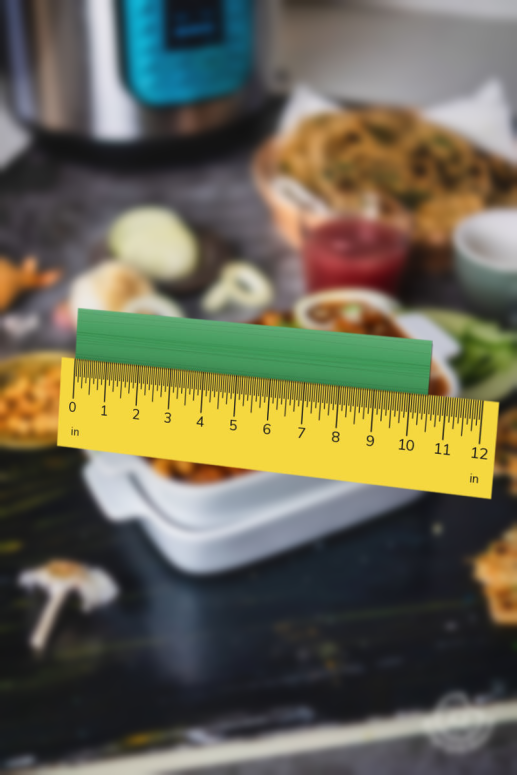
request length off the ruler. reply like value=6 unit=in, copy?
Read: value=10.5 unit=in
